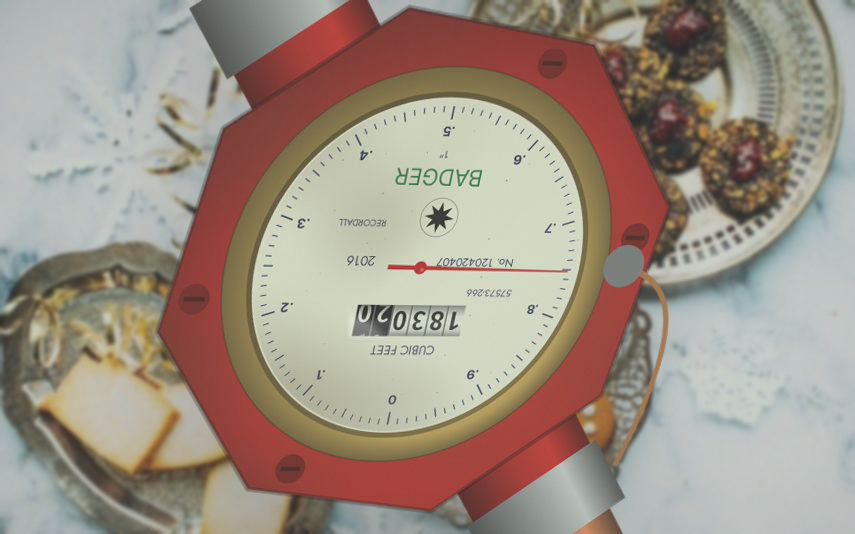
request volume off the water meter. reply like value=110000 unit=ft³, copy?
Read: value=183019.75 unit=ft³
